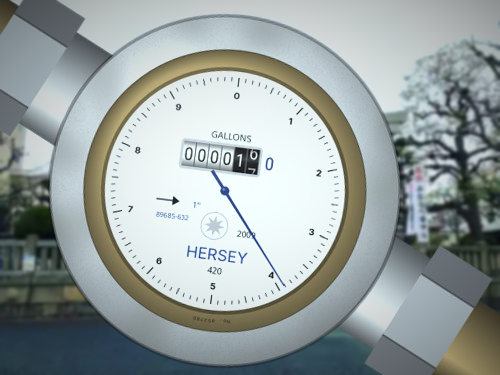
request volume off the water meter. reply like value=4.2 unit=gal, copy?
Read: value=163.9 unit=gal
